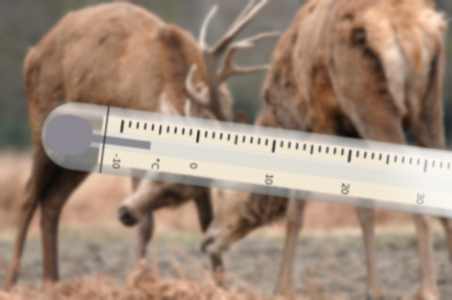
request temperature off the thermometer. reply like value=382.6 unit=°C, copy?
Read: value=-6 unit=°C
